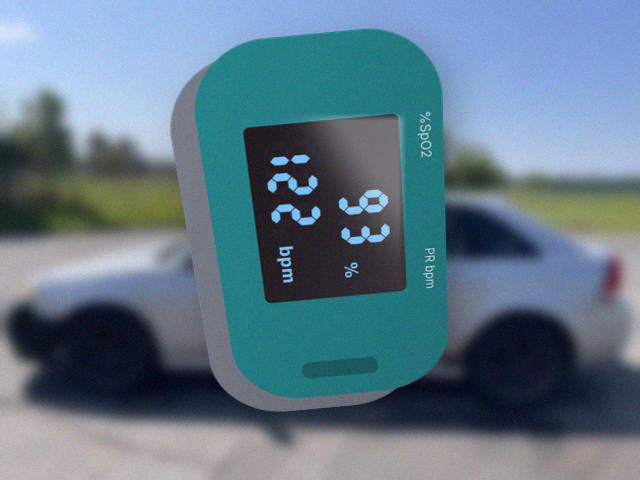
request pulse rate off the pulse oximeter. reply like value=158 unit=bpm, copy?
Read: value=122 unit=bpm
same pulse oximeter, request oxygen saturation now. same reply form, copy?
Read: value=93 unit=%
